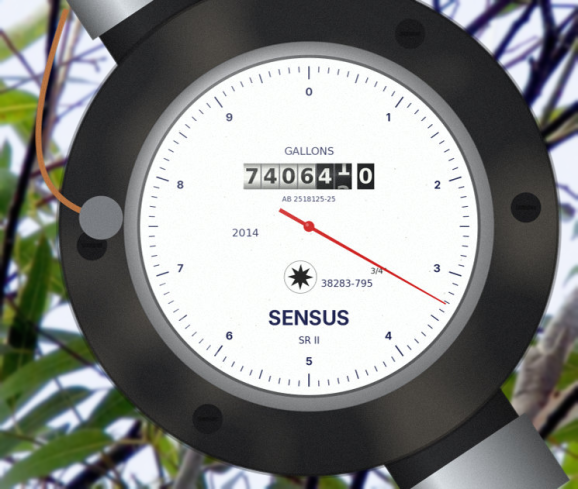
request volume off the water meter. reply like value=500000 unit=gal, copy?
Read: value=7406413.3 unit=gal
